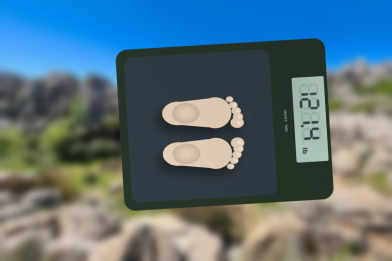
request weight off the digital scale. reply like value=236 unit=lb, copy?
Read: value=121.4 unit=lb
